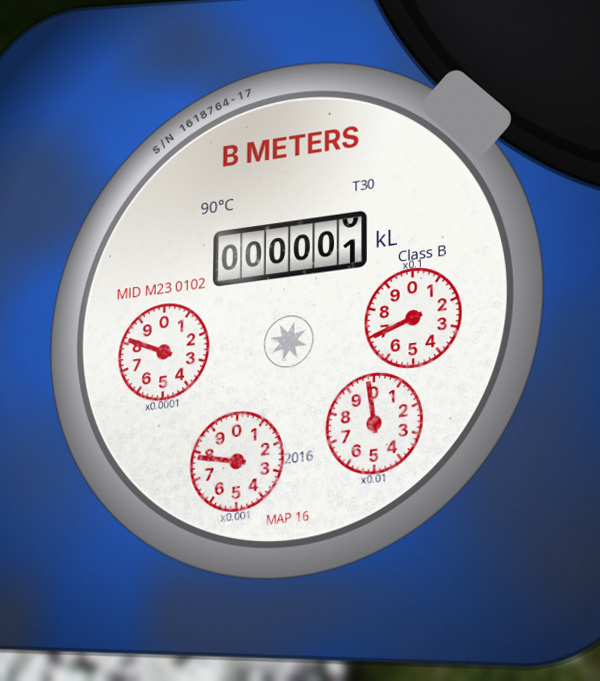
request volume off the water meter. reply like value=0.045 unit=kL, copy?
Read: value=0.6978 unit=kL
